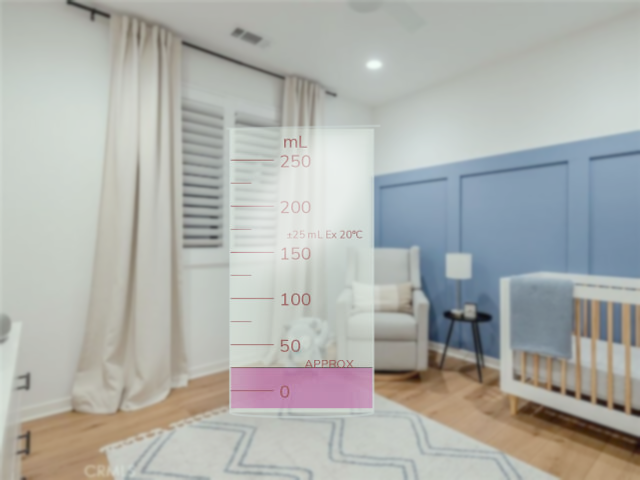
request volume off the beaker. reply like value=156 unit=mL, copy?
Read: value=25 unit=mL
